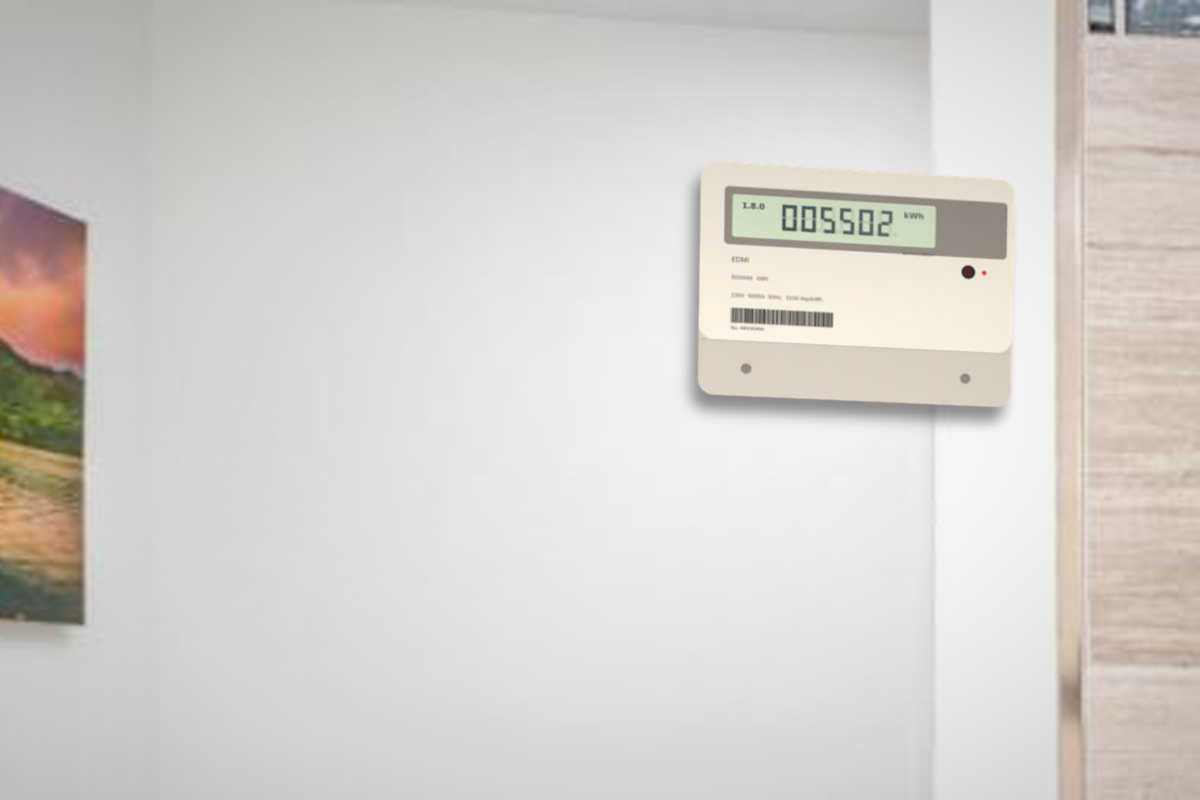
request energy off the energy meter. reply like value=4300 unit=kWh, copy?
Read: value=5502 unit=kWh
